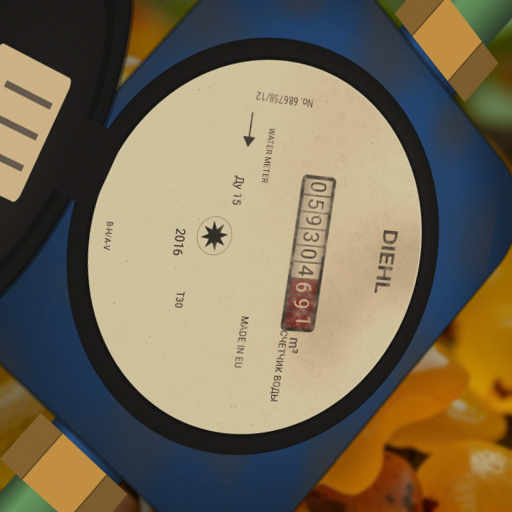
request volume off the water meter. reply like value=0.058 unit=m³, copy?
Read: value=59304.691 unit=m³
